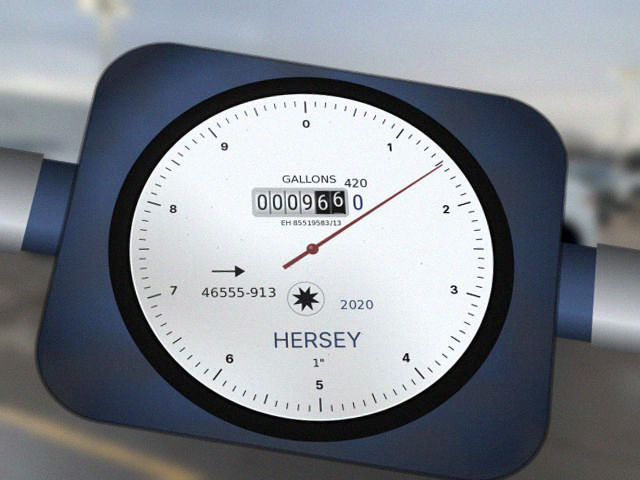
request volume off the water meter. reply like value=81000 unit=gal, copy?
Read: value=9661.5 unit=gal
